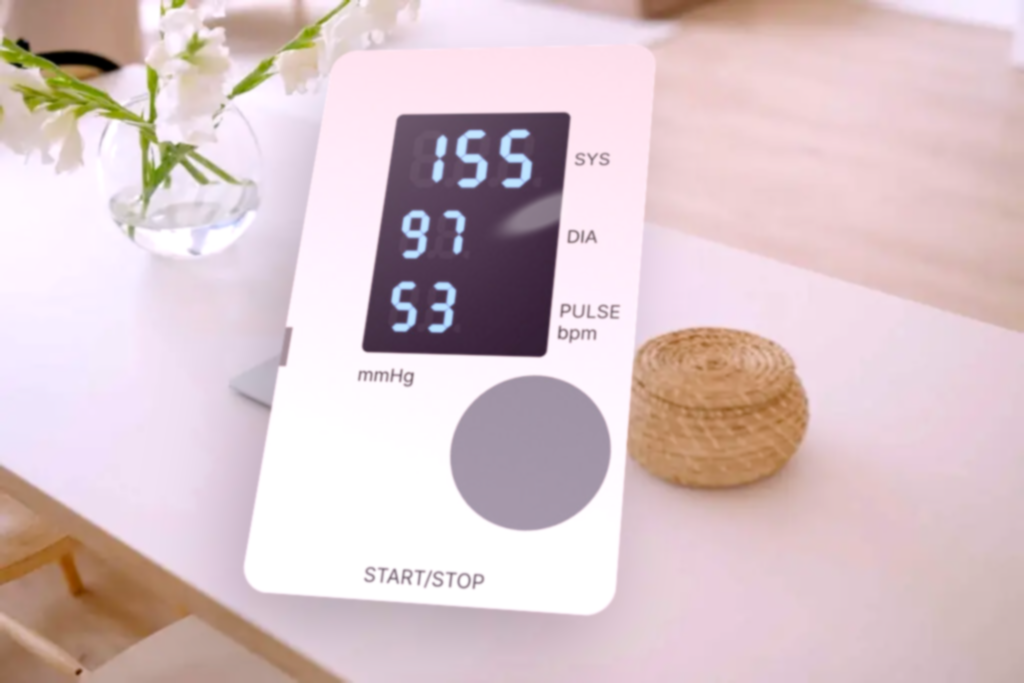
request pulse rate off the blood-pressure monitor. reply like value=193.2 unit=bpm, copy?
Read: value=53 unit=bpm
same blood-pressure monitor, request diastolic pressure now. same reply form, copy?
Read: value=97 unit=mmHg
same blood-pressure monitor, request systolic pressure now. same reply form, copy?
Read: value=155 unit=mmHg
